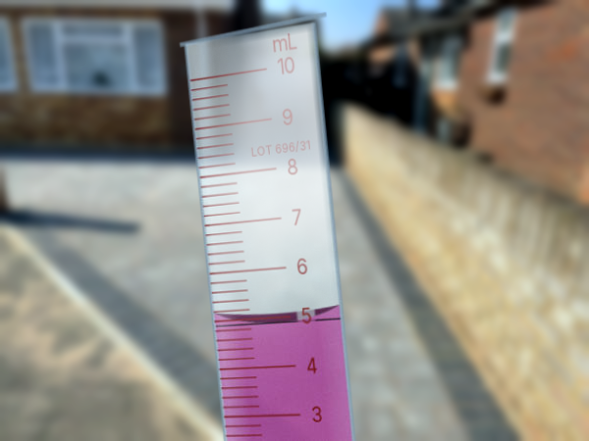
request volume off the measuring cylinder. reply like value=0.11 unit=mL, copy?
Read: value=4.9 unit=mL
